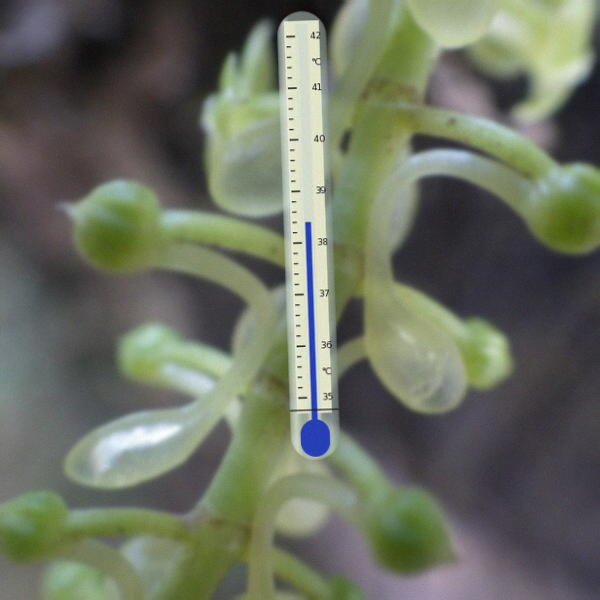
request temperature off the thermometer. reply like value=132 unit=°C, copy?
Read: value=38.4 unit=°C
